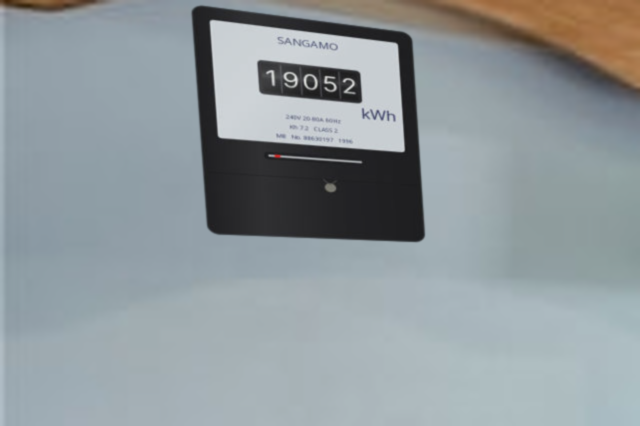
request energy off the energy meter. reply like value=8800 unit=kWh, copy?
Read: value=19052 unit=kWh
